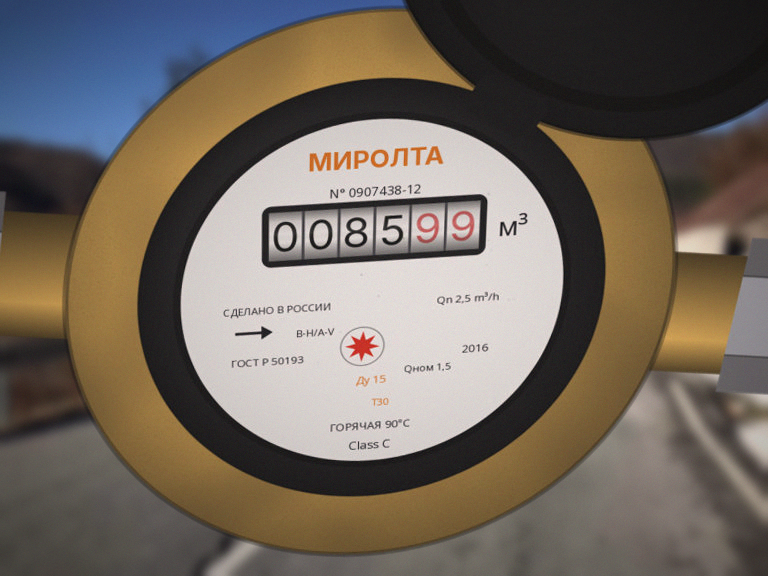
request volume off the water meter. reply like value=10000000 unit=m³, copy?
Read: value=85.99 unit=m³
